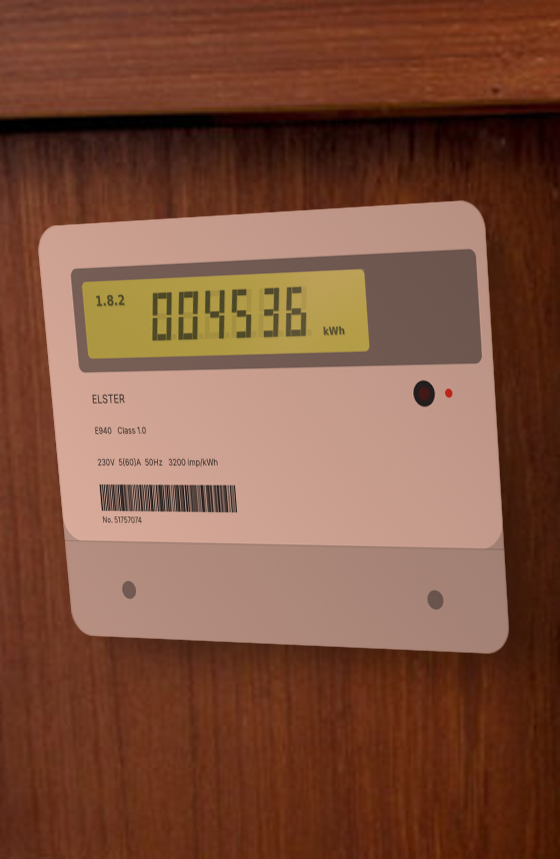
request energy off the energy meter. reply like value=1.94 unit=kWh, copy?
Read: value=4536 unit=kWh
